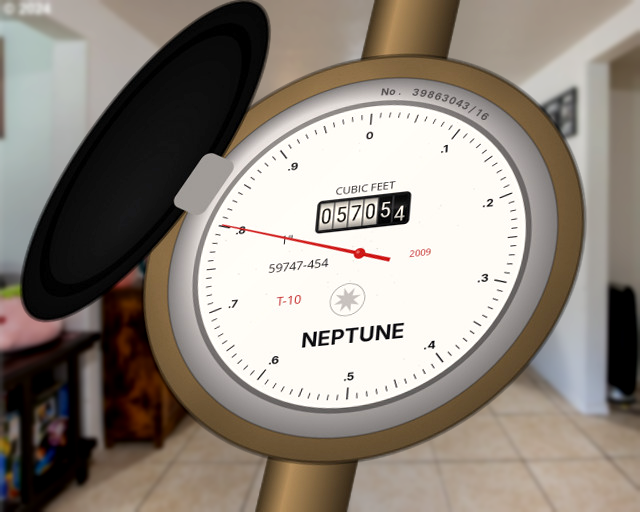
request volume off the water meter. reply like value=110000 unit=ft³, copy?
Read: value=57053.80 unit=ft³
